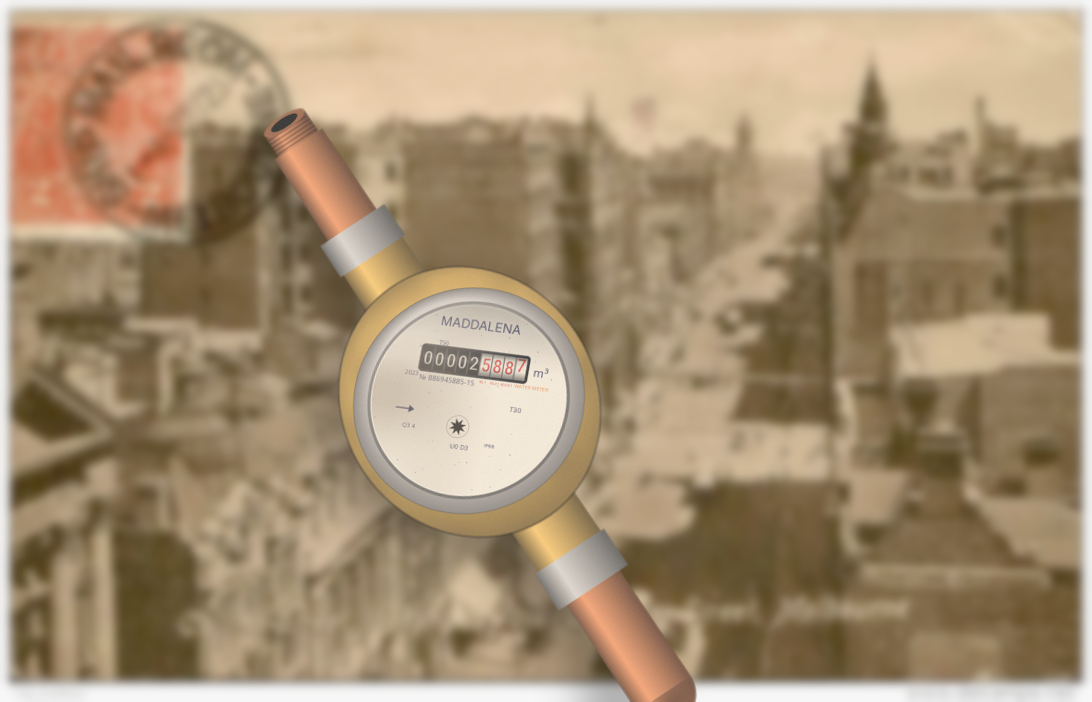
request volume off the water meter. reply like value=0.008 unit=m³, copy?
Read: value=2.5887 unit=m³
